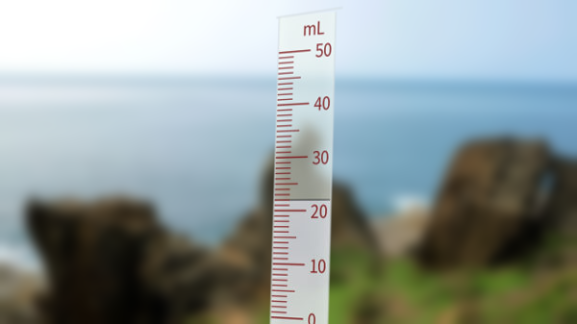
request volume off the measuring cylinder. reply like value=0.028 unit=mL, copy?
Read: value=22 unit=mL
